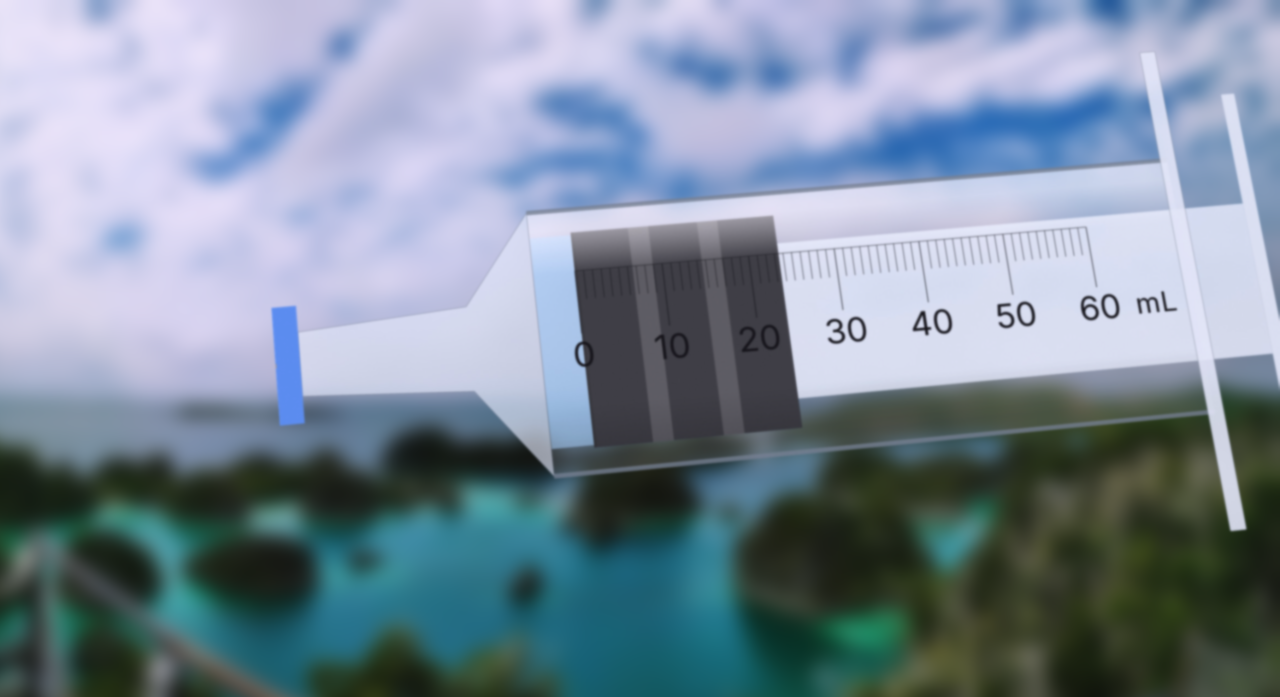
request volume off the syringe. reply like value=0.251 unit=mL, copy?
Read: value=0 unit=mL
